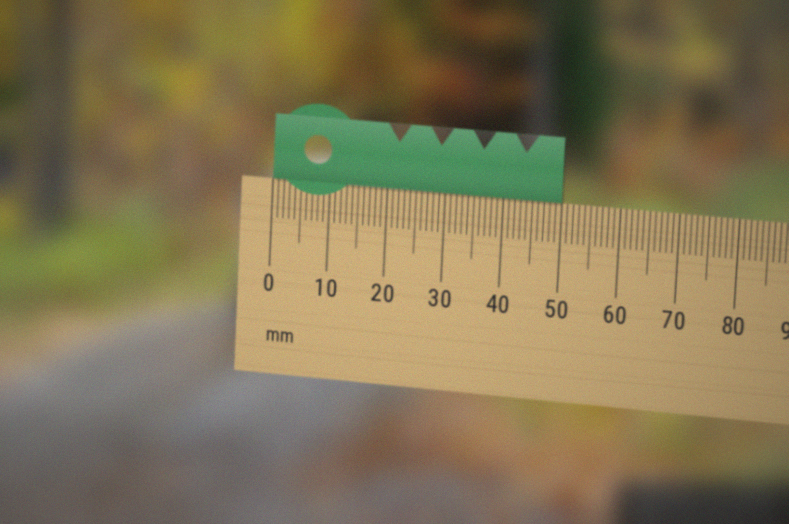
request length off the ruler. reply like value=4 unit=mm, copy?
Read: value=50 unit=mm
